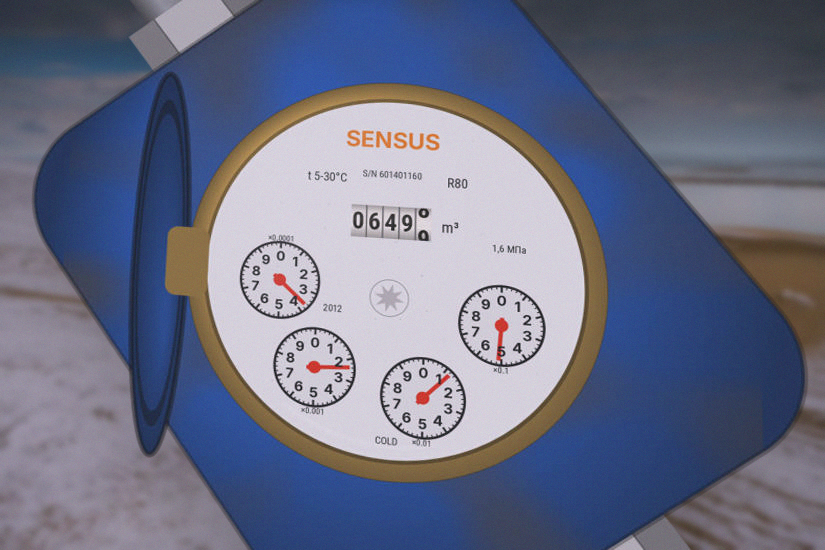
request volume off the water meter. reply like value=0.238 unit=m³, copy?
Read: value=6498.5123 unit=m³
